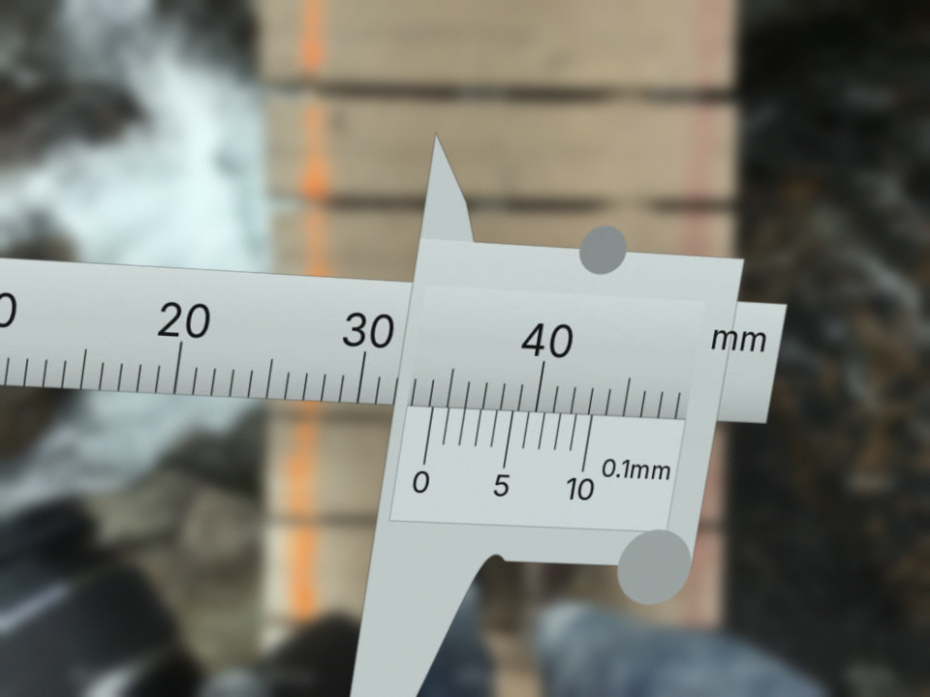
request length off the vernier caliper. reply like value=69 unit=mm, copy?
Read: value=34.2 unit=mm
